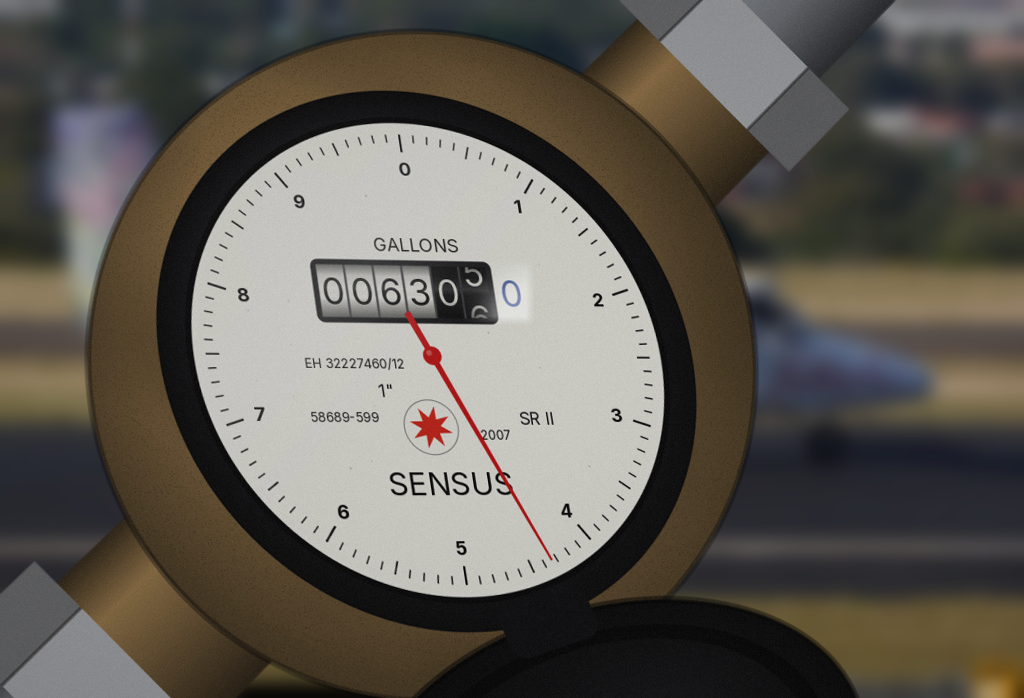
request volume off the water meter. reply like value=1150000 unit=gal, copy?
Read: value=63054.3 unit=gal
